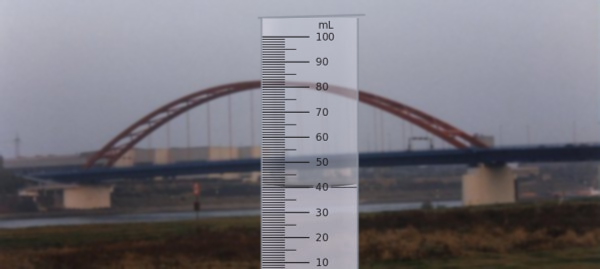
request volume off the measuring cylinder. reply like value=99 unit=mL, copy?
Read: value=40 unit=mL
